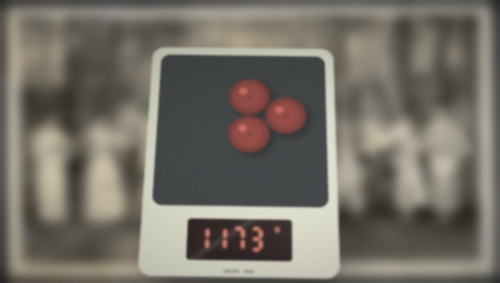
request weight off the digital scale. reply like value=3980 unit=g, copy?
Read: value=1173 unit=g
